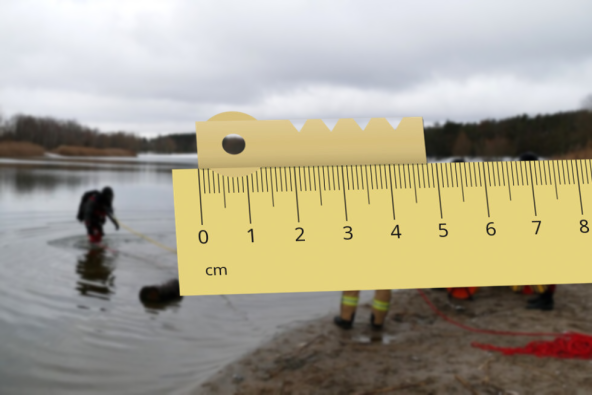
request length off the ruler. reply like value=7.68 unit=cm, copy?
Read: value=4.8 unit=cm
